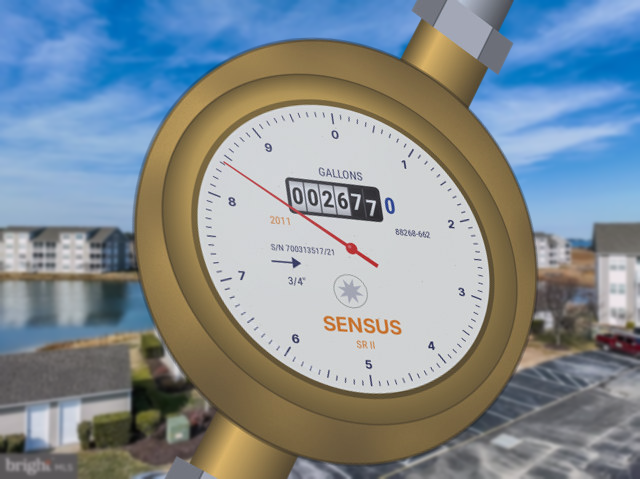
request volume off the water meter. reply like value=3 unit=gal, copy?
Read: value=26768.4 unit=gal
